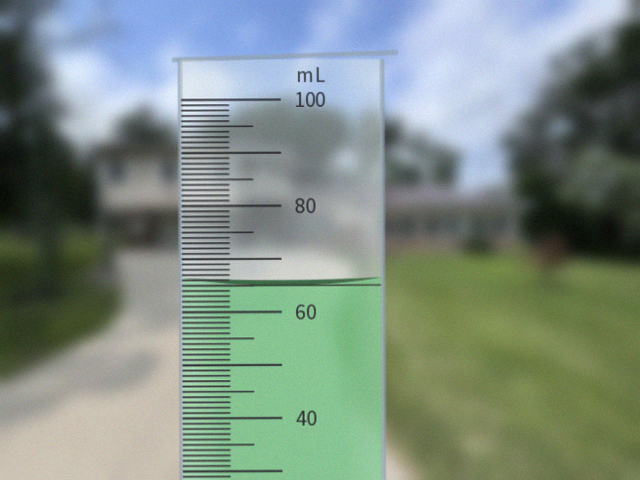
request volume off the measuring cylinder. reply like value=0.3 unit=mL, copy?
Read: value=65 unit=mL
